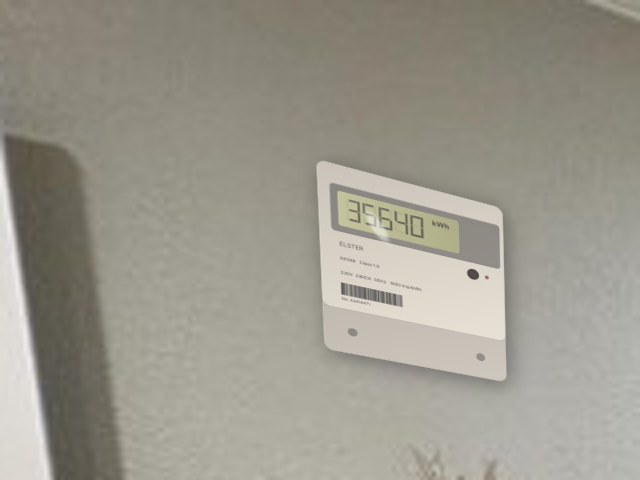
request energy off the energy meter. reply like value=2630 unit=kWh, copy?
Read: value=35640 unit=kWh
